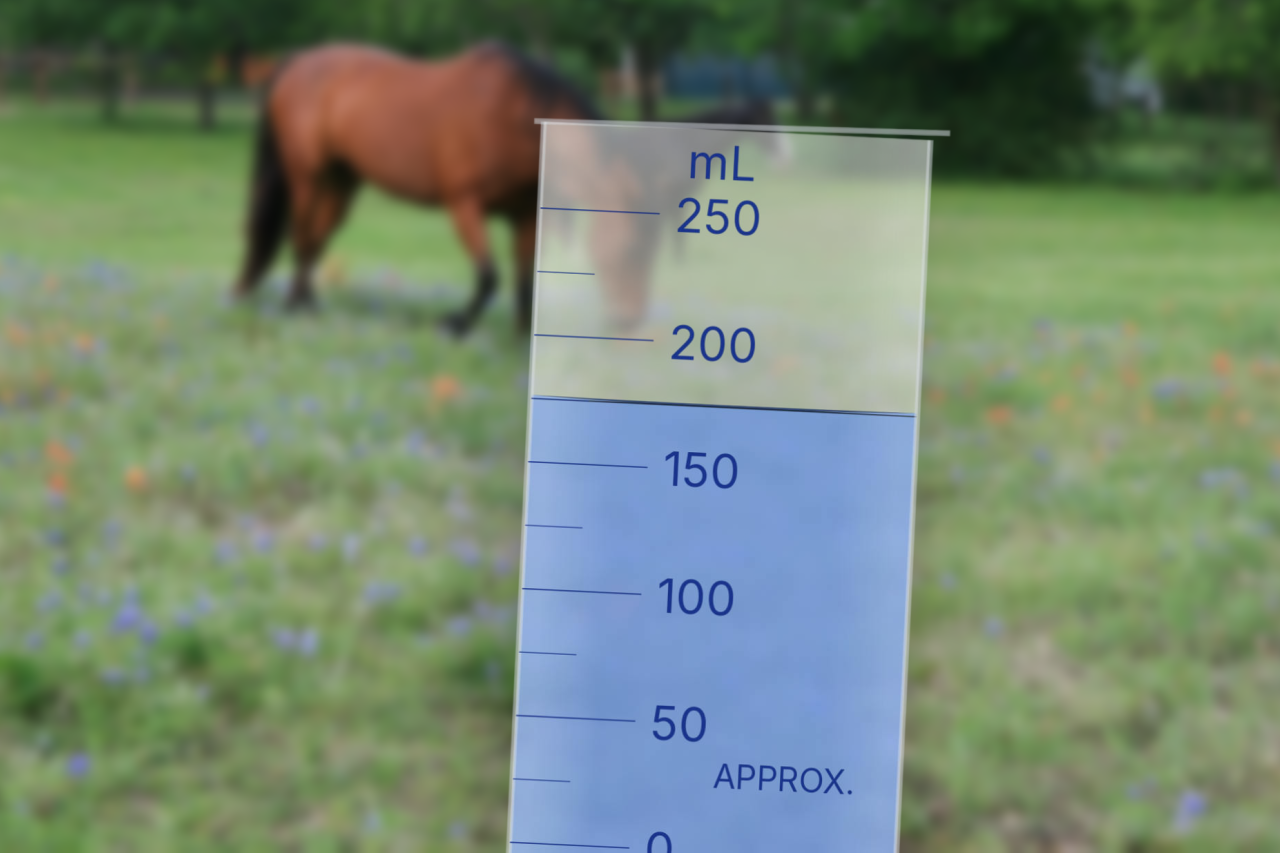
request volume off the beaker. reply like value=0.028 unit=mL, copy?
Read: value=175 unit=mL
